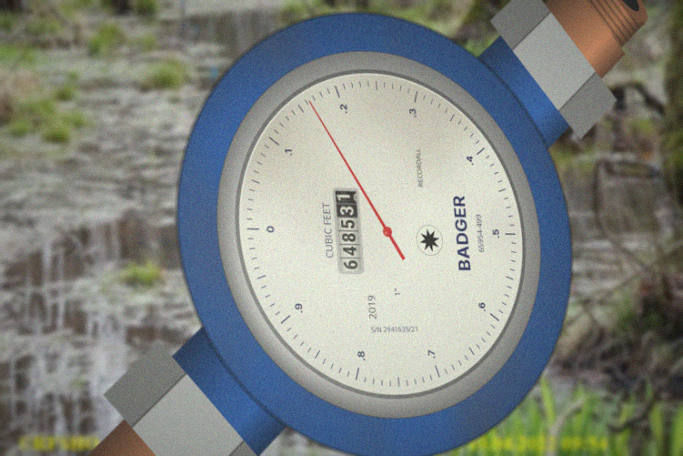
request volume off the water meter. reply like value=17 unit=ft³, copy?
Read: value=648531.16 unit=ft³
